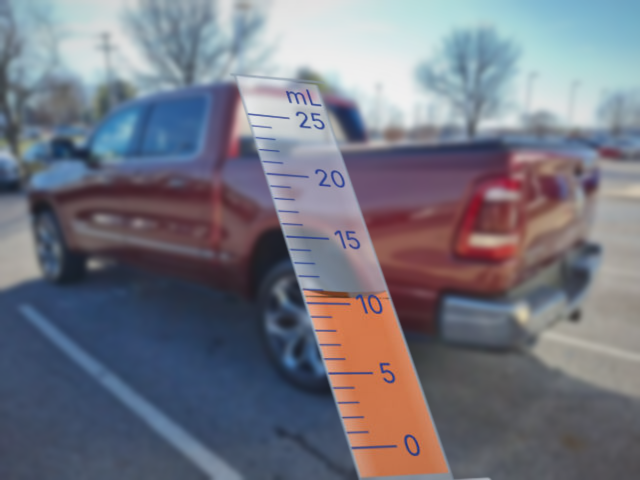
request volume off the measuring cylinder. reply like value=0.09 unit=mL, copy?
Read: value=10.5 unit=mL
